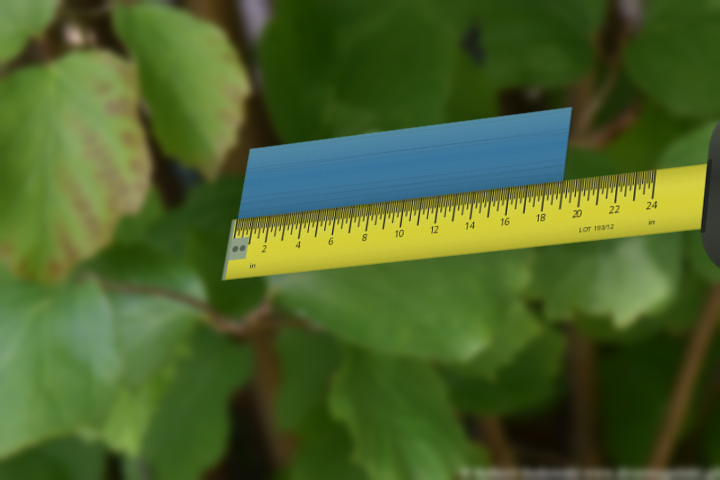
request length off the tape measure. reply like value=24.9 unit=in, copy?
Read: value=19 unit=in
